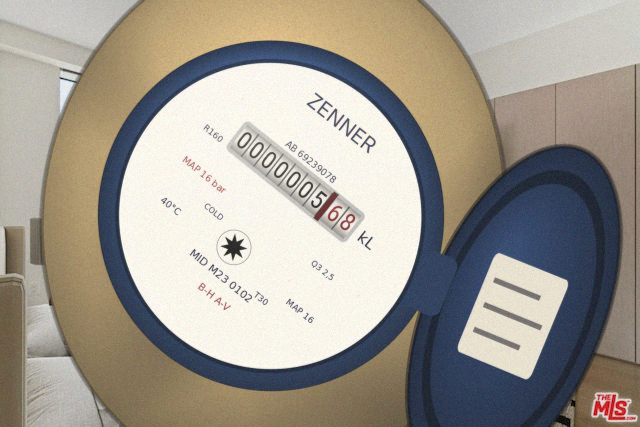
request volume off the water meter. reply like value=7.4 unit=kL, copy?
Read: value=5.68 unit=kL
